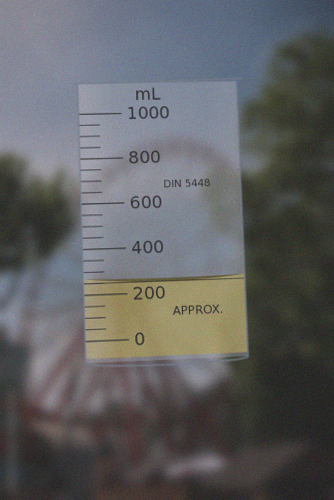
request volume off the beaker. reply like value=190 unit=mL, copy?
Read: value=250 unit=mL
